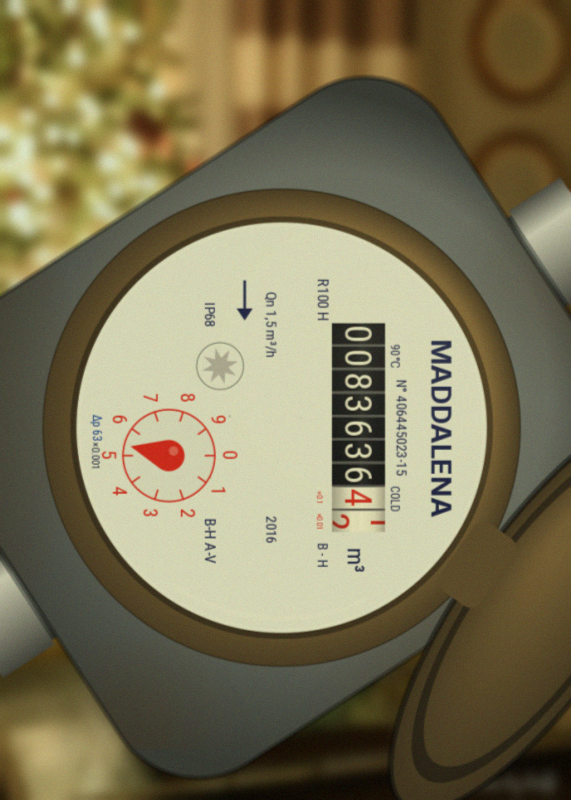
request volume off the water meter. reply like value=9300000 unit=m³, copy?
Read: value=83636.415 unit=m³
